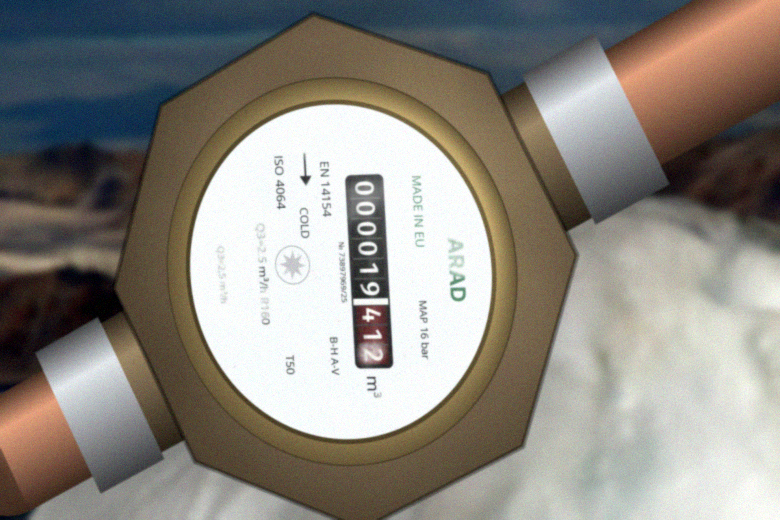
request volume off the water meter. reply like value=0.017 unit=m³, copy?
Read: value=19.412 unit=m³
